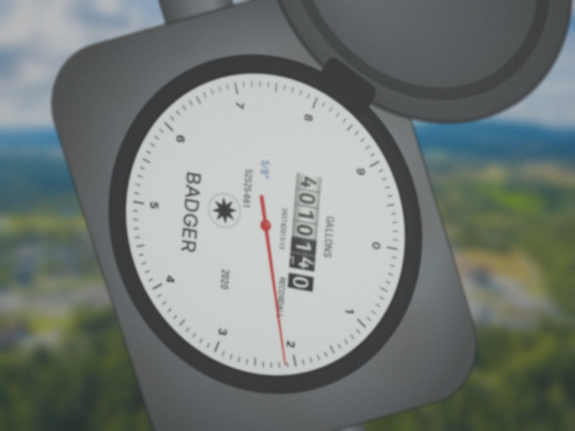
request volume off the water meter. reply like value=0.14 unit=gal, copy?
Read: value=4010142.1 unit=gal
